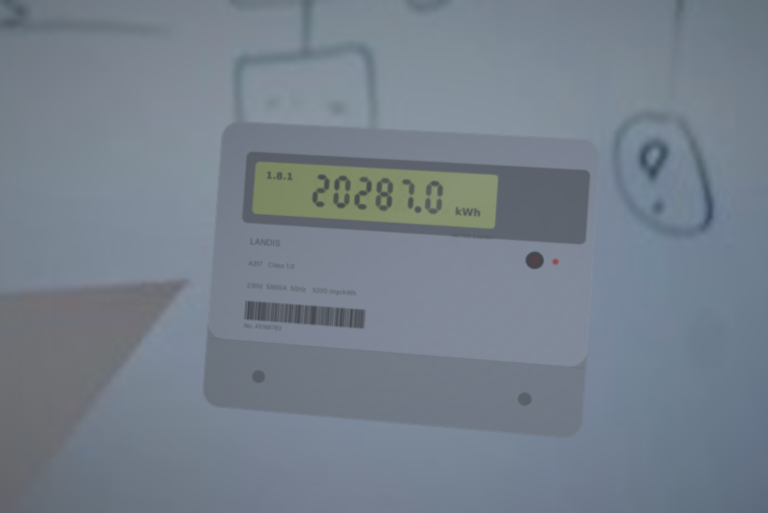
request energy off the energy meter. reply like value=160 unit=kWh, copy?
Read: value=20287.0 unit=kWh
